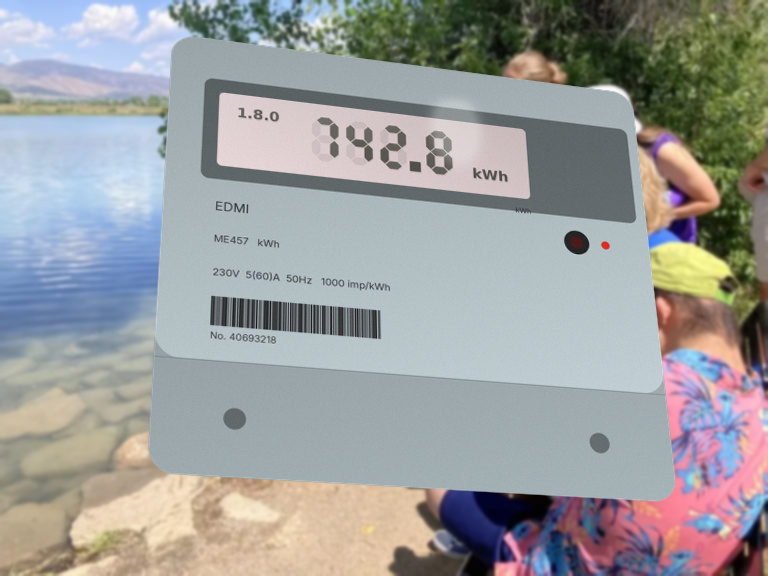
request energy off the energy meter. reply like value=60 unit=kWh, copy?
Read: value=742.8 unit=kWh
